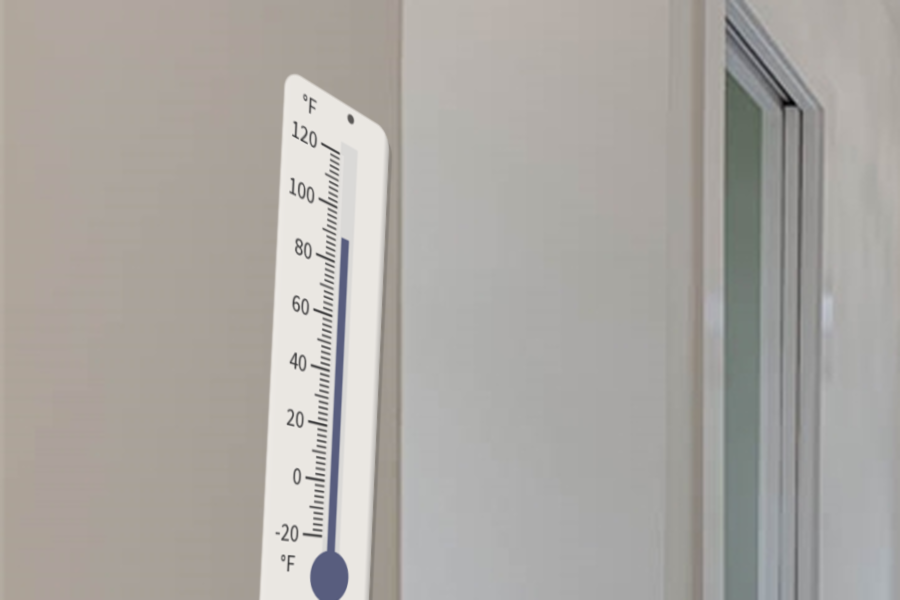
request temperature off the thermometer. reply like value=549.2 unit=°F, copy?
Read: value=90 unit=°F
